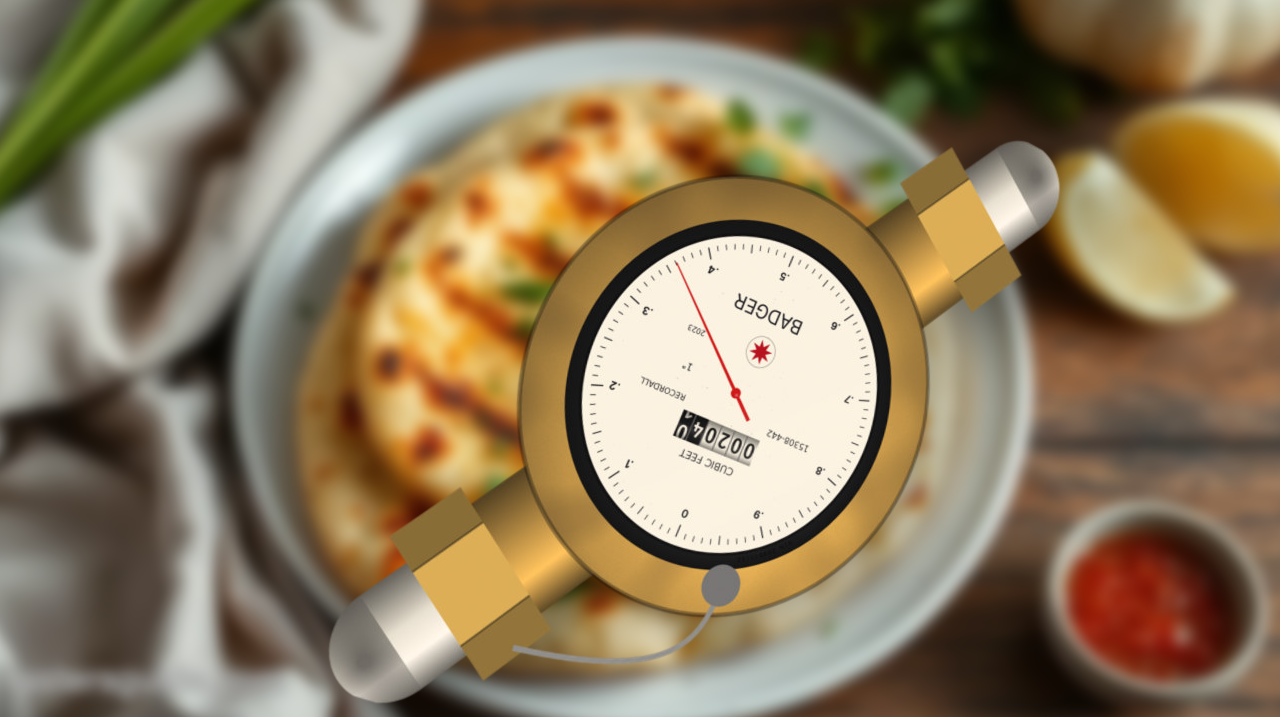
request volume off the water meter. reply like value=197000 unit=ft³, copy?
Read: value=2040.36 unit=ft³
